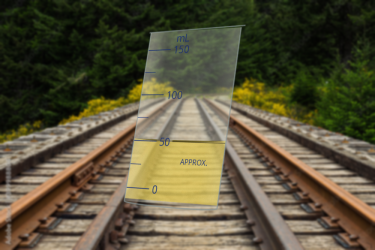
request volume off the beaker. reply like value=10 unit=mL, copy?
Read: value=50 unit=mL
